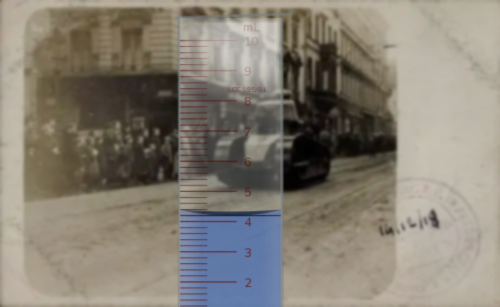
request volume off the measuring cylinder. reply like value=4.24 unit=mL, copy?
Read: value=4.2 unit=mL
